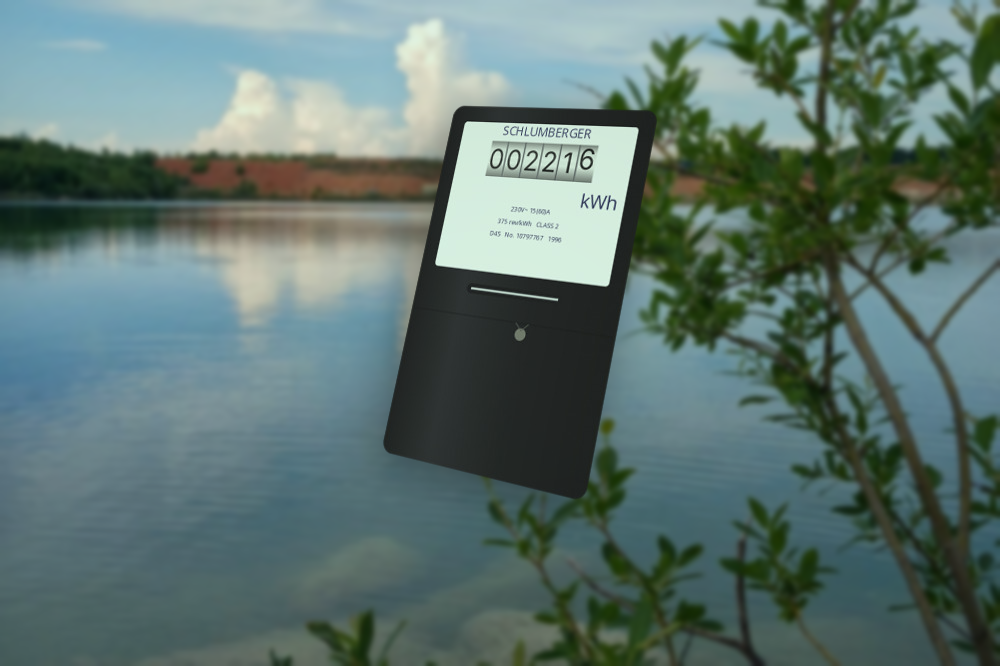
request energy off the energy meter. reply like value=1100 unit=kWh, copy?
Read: value=2216 unit=kWh
